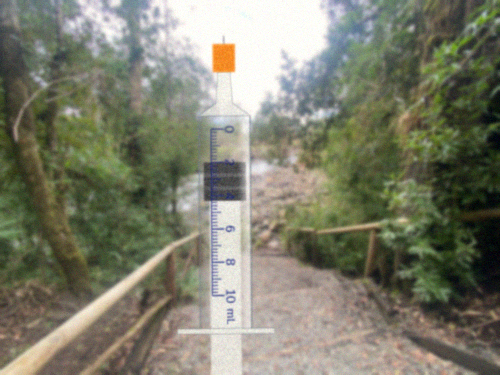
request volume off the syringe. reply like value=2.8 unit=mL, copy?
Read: value=2 unit=mL
